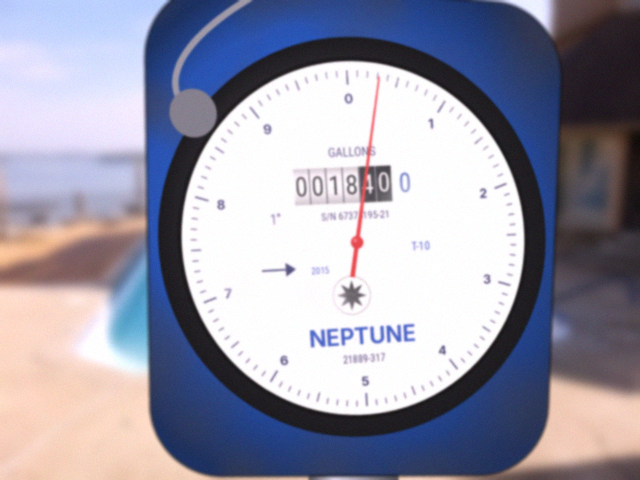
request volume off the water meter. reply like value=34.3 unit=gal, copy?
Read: value=18400.3 unit=gal
